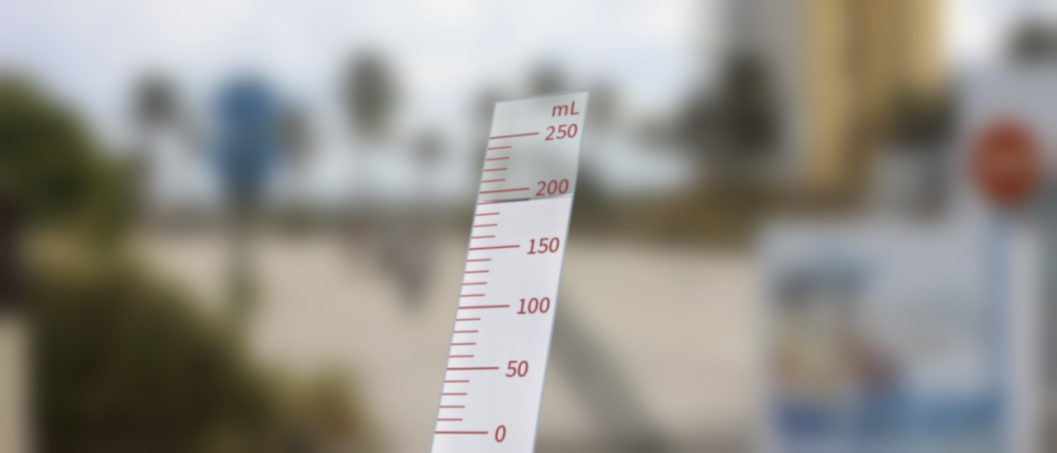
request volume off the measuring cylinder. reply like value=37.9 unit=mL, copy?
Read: value=190 unit=mL
